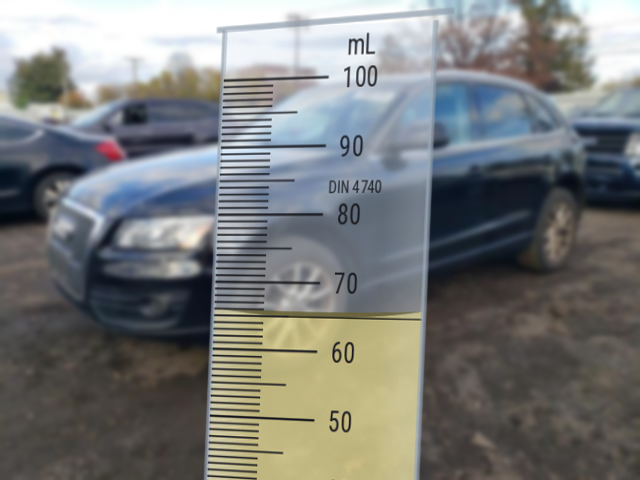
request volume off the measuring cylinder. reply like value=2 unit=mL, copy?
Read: value=65 unit=mL
